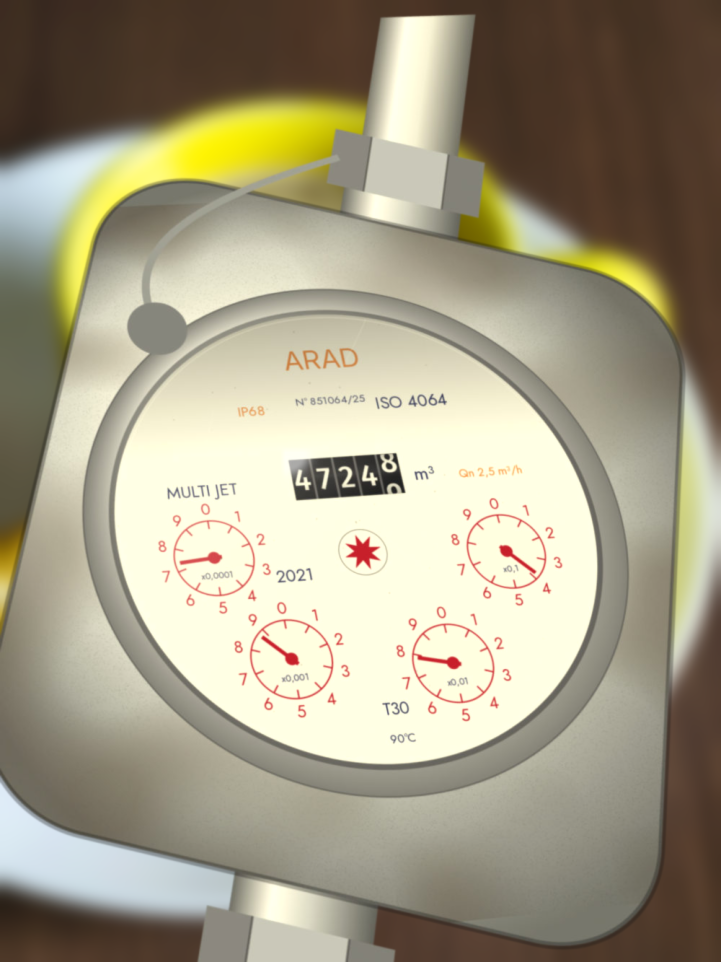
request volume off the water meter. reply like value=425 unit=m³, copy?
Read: value=47248.3787 unit=m³
